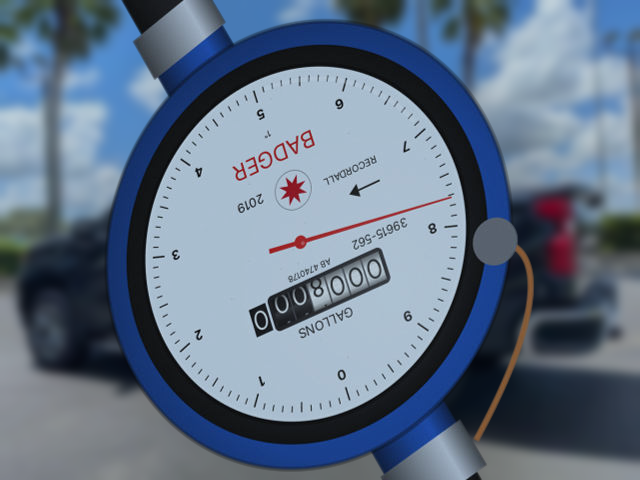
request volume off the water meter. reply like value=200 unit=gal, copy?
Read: value=7997.7 unit=gal
